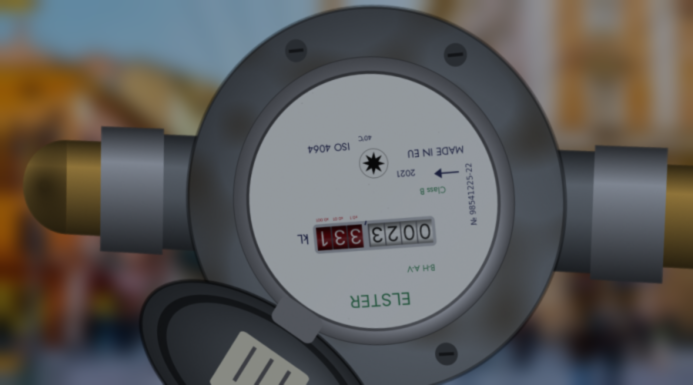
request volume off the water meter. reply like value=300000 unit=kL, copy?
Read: value=23.331 unit=kL
